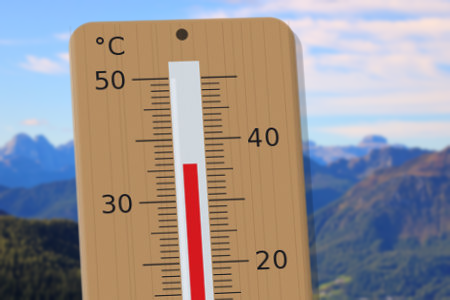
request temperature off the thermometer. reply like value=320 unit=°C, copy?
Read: value=36 unit=°C
